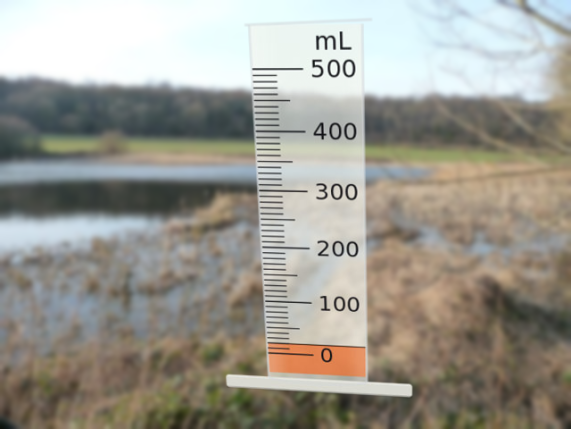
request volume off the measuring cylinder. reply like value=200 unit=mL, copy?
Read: value=20 unit=mL
